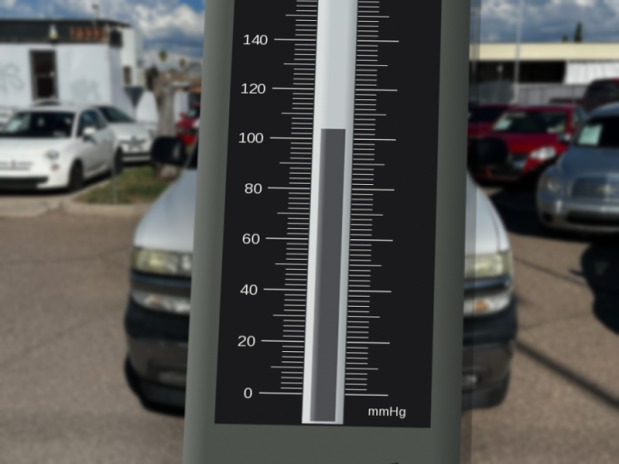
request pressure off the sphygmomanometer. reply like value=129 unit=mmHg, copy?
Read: value=104 unit=mmHg
